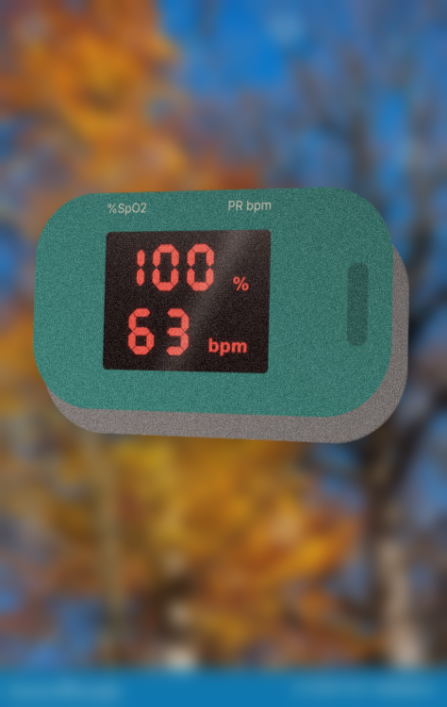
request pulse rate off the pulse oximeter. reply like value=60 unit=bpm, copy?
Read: value=63 unit=bpm
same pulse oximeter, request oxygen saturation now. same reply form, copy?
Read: value=100 unit=%
